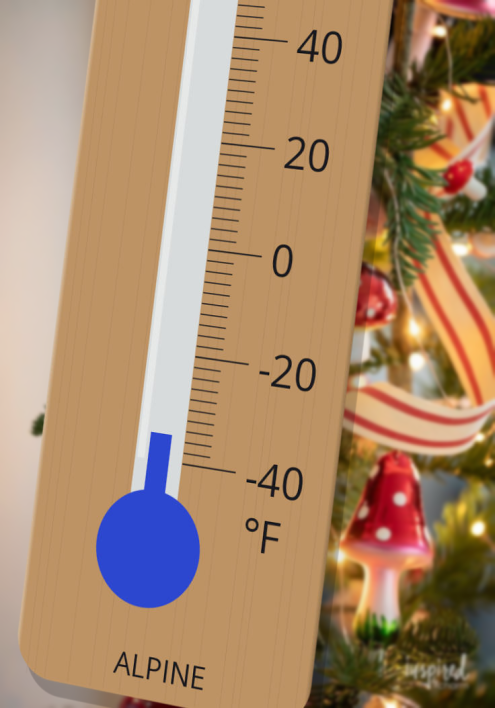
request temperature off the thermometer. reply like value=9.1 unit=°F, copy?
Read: value=-35 unit=°F
